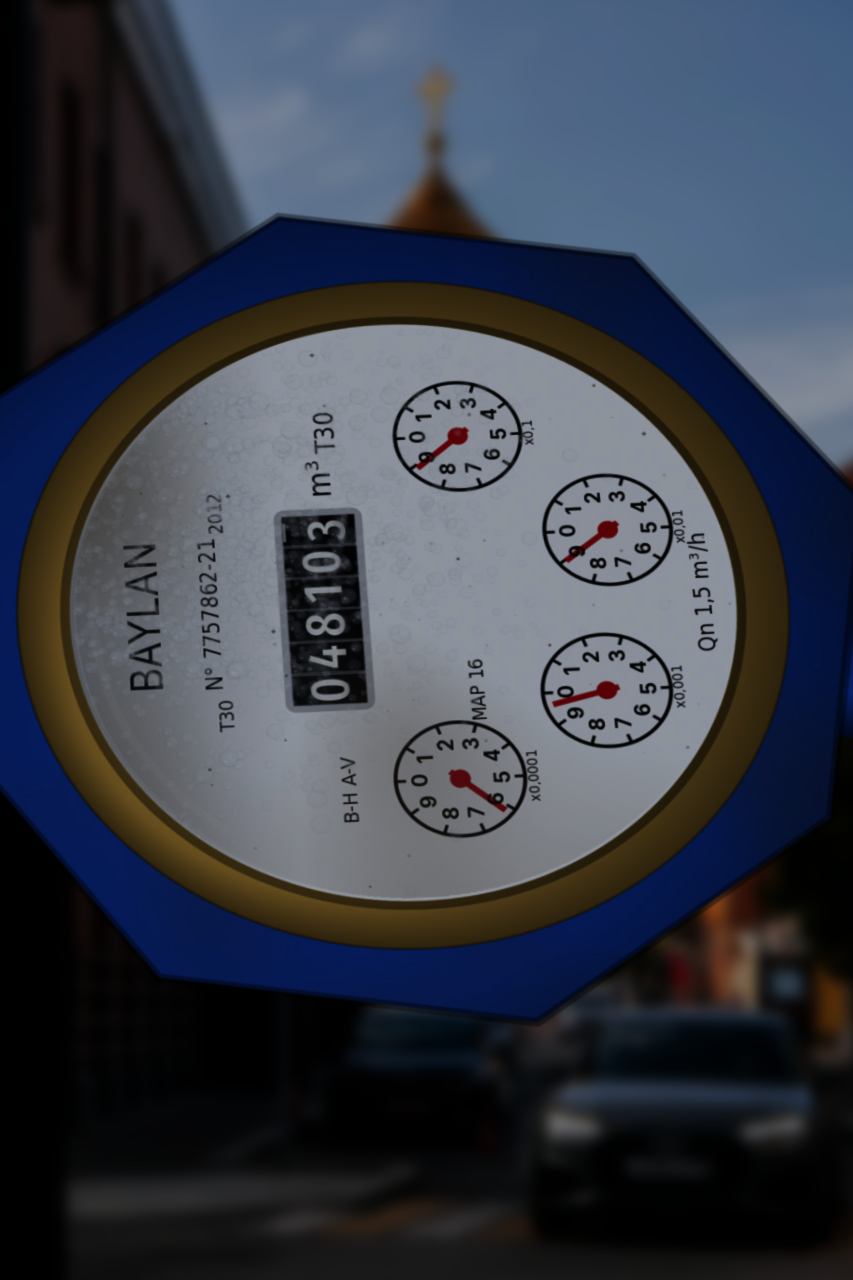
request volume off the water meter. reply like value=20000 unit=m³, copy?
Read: value=48102.8896 unit=m³
